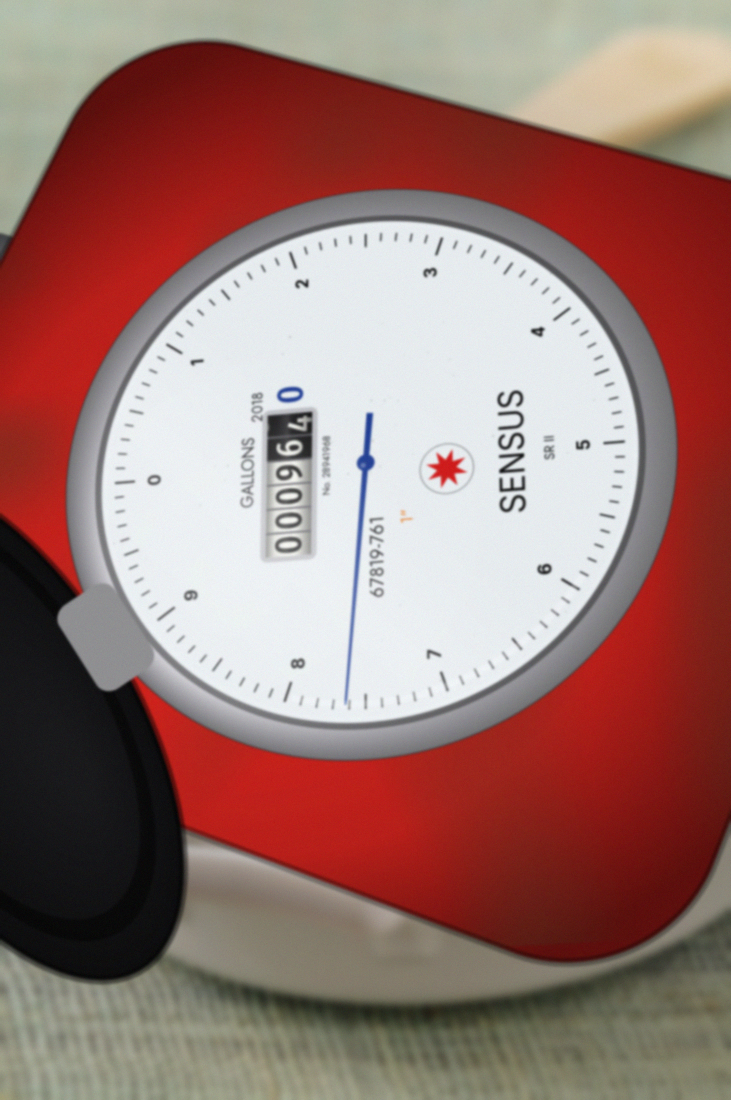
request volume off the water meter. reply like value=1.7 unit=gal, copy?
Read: value=9637.6 unit=gal
